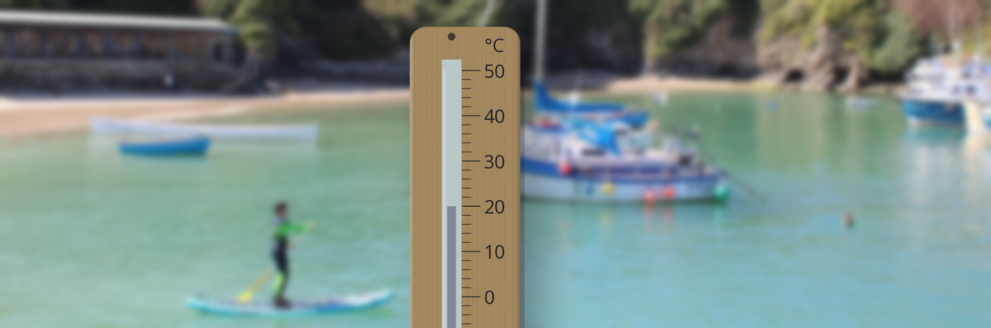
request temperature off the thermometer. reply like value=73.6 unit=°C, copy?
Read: value=20 unit=°C
